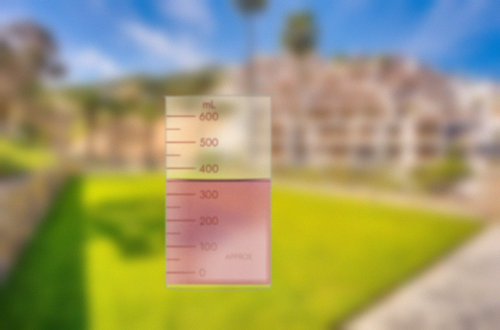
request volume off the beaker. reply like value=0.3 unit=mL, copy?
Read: value=350 unit=mL
